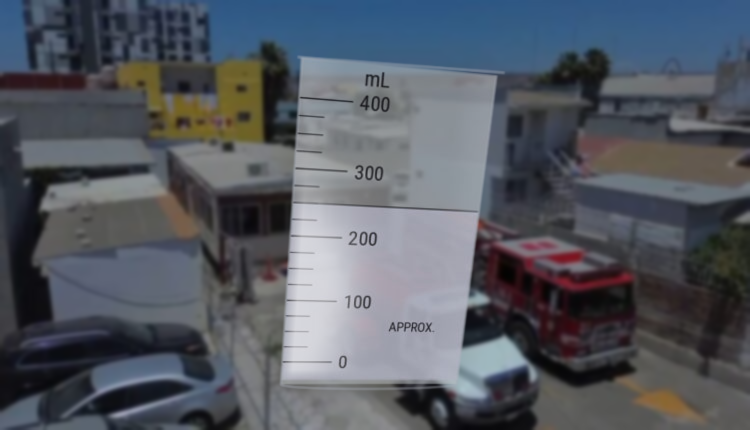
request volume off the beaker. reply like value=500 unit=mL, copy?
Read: value=250 unit=mL
